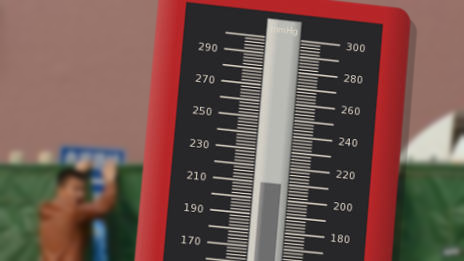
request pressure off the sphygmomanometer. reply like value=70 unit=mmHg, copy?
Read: value=210 unit=mmHg
